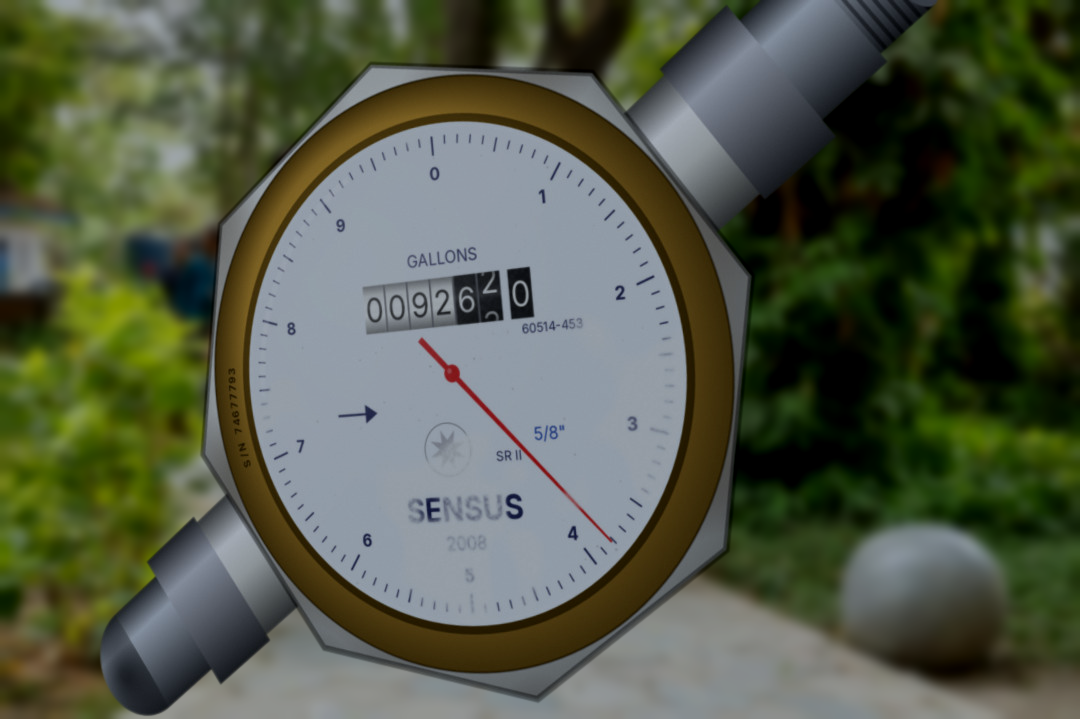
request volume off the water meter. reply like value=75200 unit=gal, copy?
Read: value=92623.8 unit=gal
